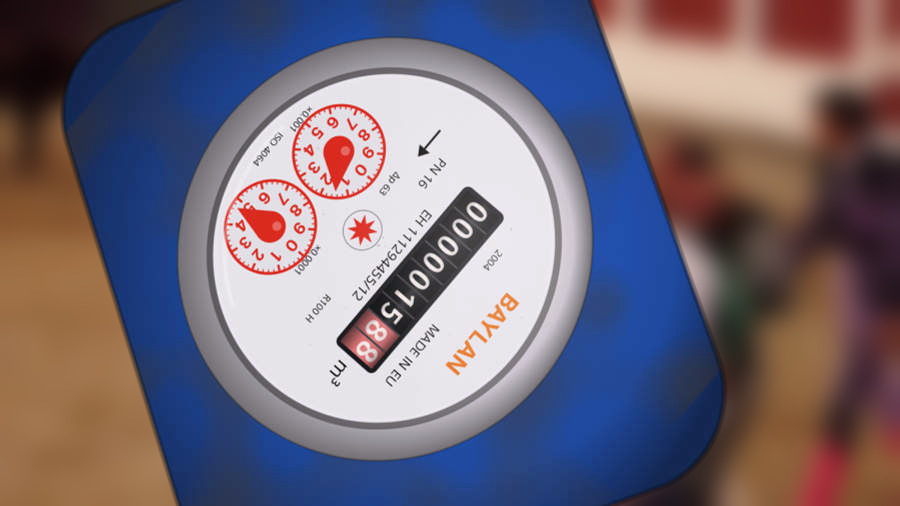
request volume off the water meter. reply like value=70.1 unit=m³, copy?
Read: value=15.8814 unit=m³
